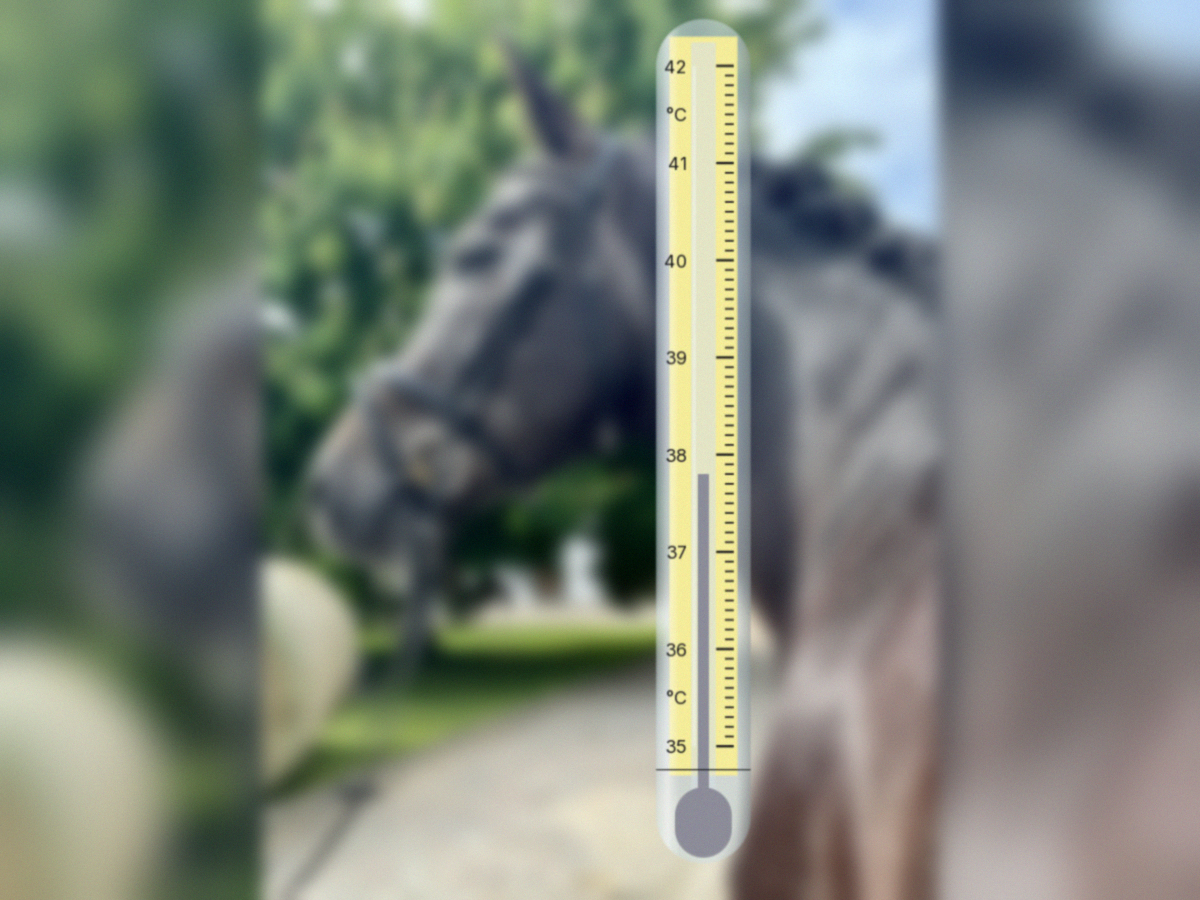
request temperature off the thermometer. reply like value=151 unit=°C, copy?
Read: value=37.8 unit=°C
